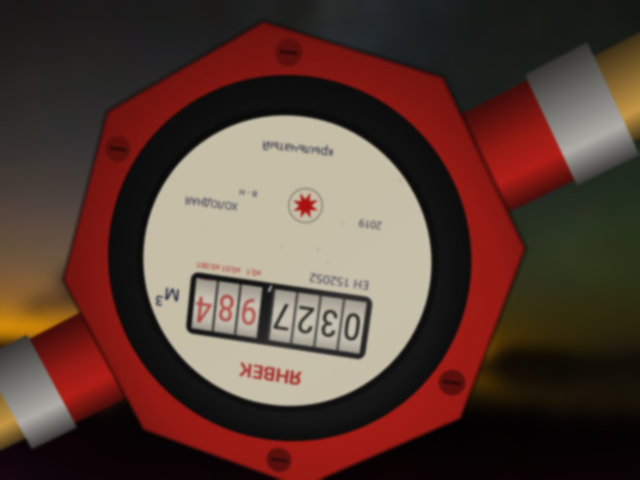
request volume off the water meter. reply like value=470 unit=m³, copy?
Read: value=327.984 unit=m³
